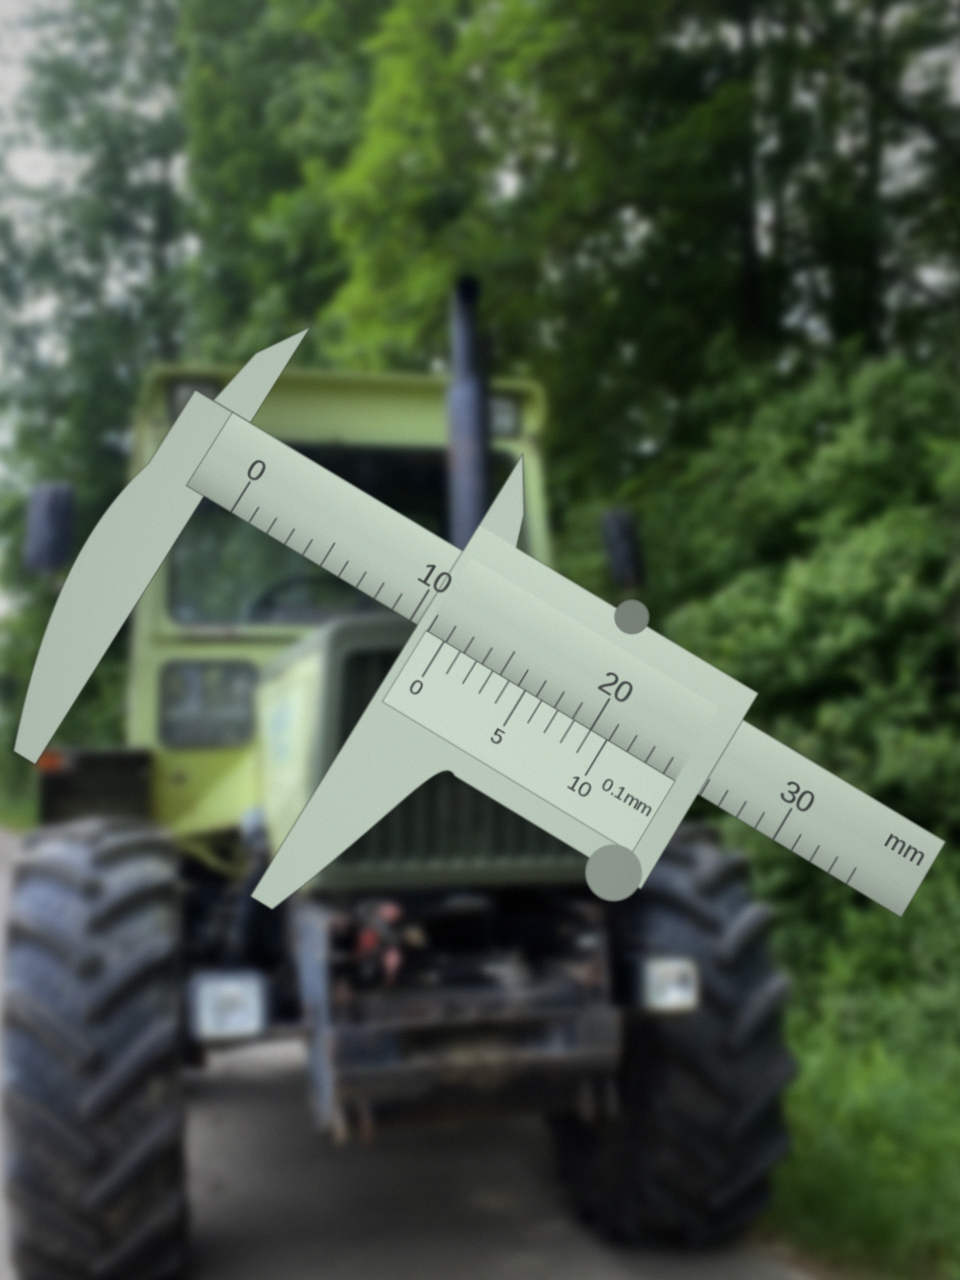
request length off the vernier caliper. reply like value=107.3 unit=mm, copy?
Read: value=11.9 unit=mm
